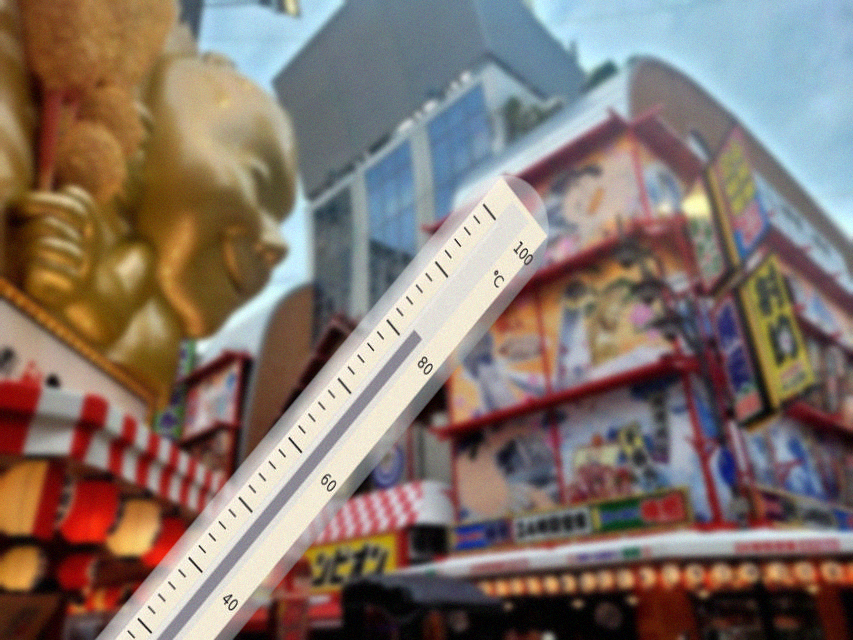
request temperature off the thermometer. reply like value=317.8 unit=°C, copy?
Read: value=82 unit=°C
